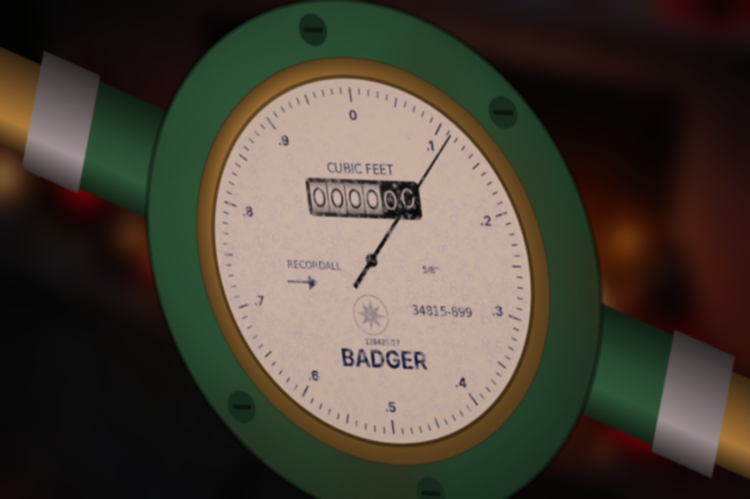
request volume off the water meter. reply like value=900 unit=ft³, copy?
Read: value=0.11 unit=ft³
